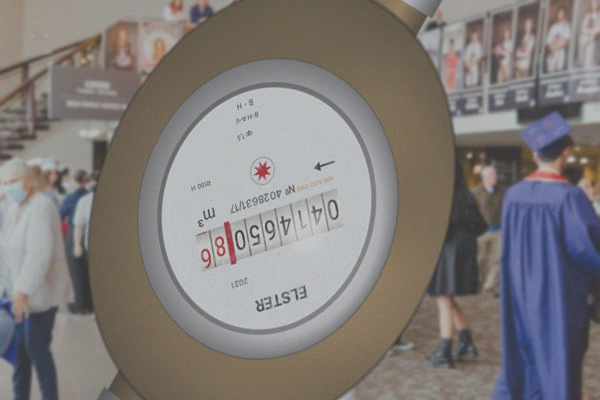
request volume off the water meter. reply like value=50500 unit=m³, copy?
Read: value=414650.86 unit=m³
